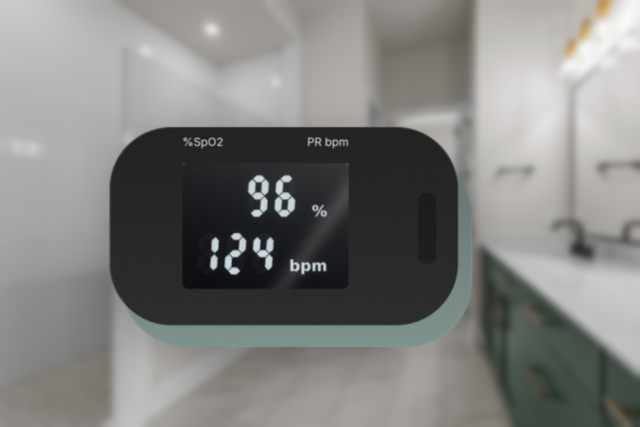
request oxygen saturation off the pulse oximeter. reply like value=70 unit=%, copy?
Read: value=96 unit=%
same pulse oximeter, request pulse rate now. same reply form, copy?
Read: value=124 unit=bpm
